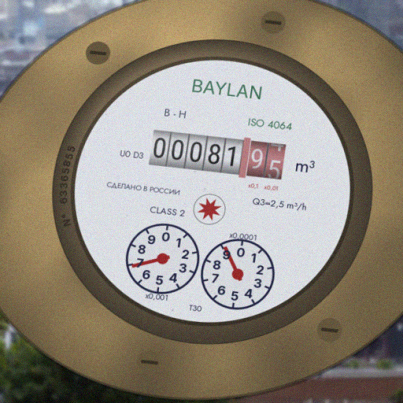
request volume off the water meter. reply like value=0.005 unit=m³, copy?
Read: value=81.9469 unit=m³
